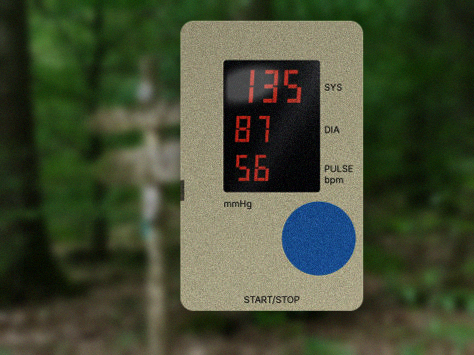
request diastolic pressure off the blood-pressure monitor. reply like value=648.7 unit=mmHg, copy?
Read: value=87 unit=mmHg
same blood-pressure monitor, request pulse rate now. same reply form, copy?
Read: value=56 unit=bpm
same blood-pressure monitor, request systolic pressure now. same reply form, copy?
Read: value=135 unit=mmHg
